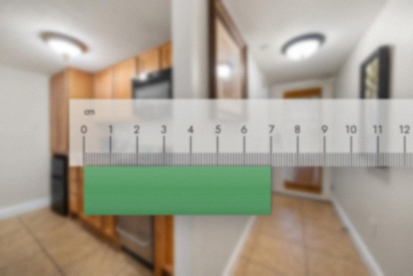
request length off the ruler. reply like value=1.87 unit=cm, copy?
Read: value=7 unit=cm
